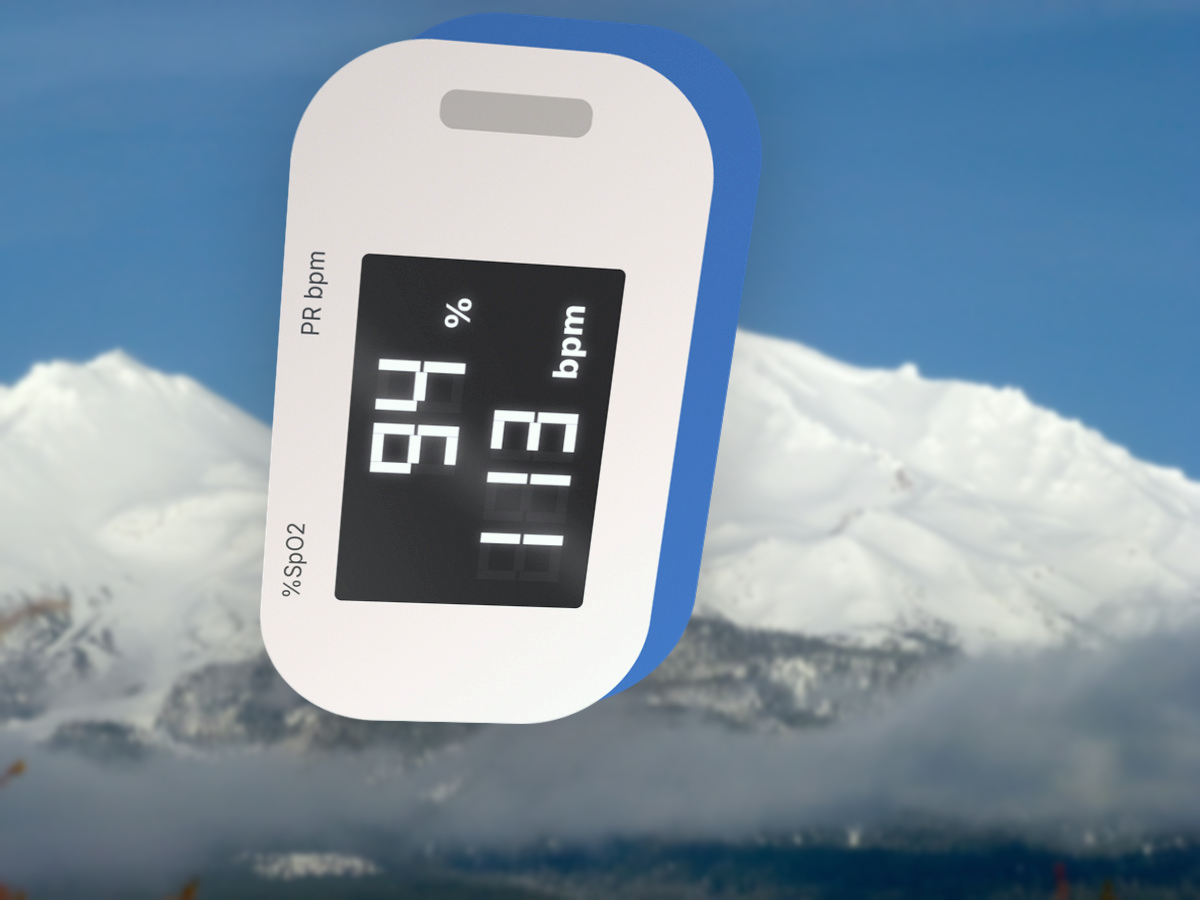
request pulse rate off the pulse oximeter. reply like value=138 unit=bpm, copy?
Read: value=113 unit=bpm
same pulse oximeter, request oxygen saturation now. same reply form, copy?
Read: value=94 unit=%
